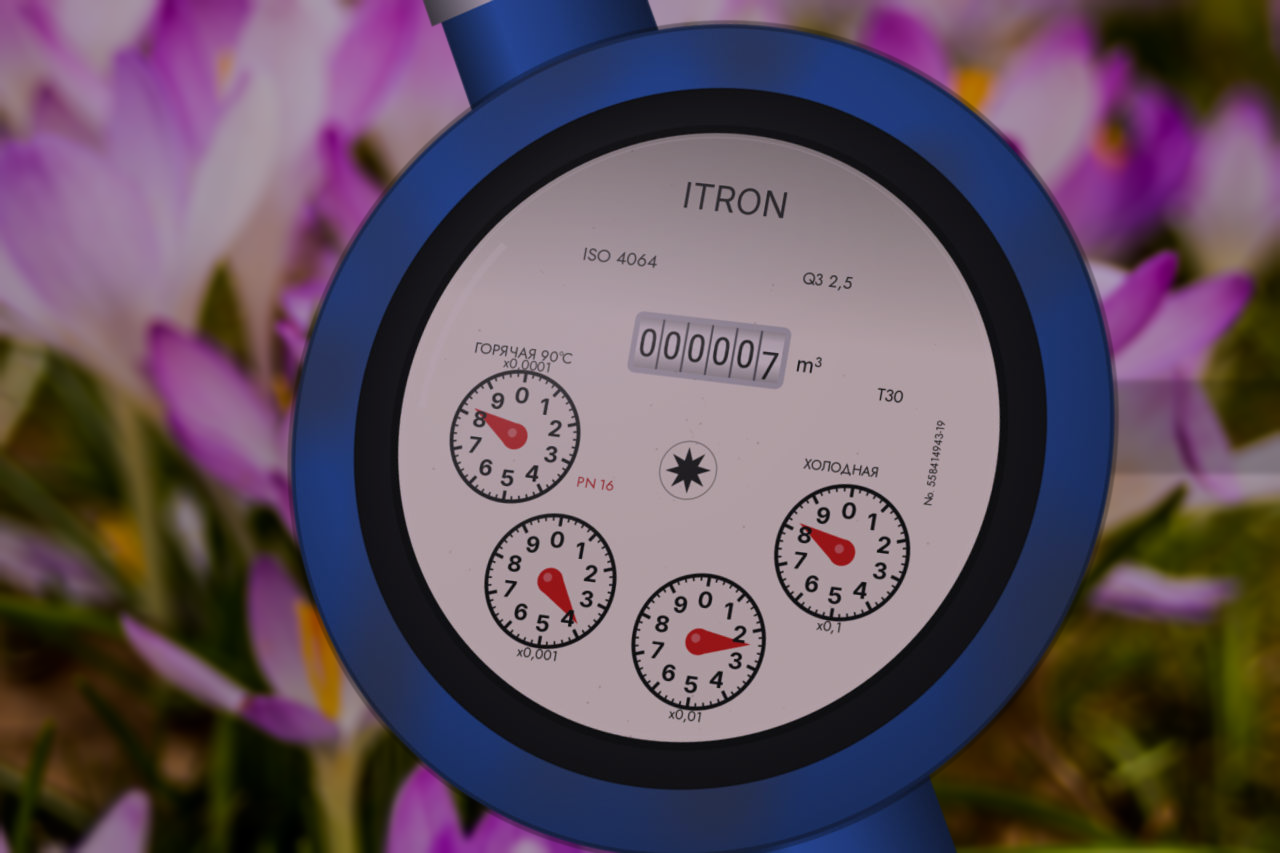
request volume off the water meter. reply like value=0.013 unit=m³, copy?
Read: value=6.8238 unit=m³
